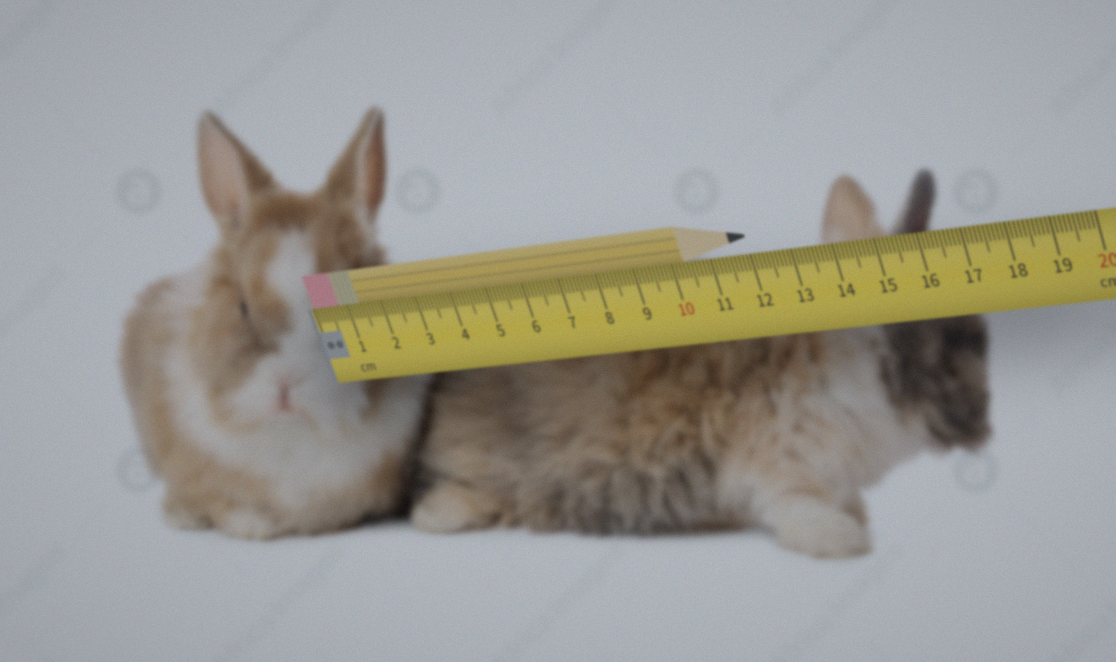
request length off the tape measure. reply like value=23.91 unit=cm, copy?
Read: value=12 unit=cm
